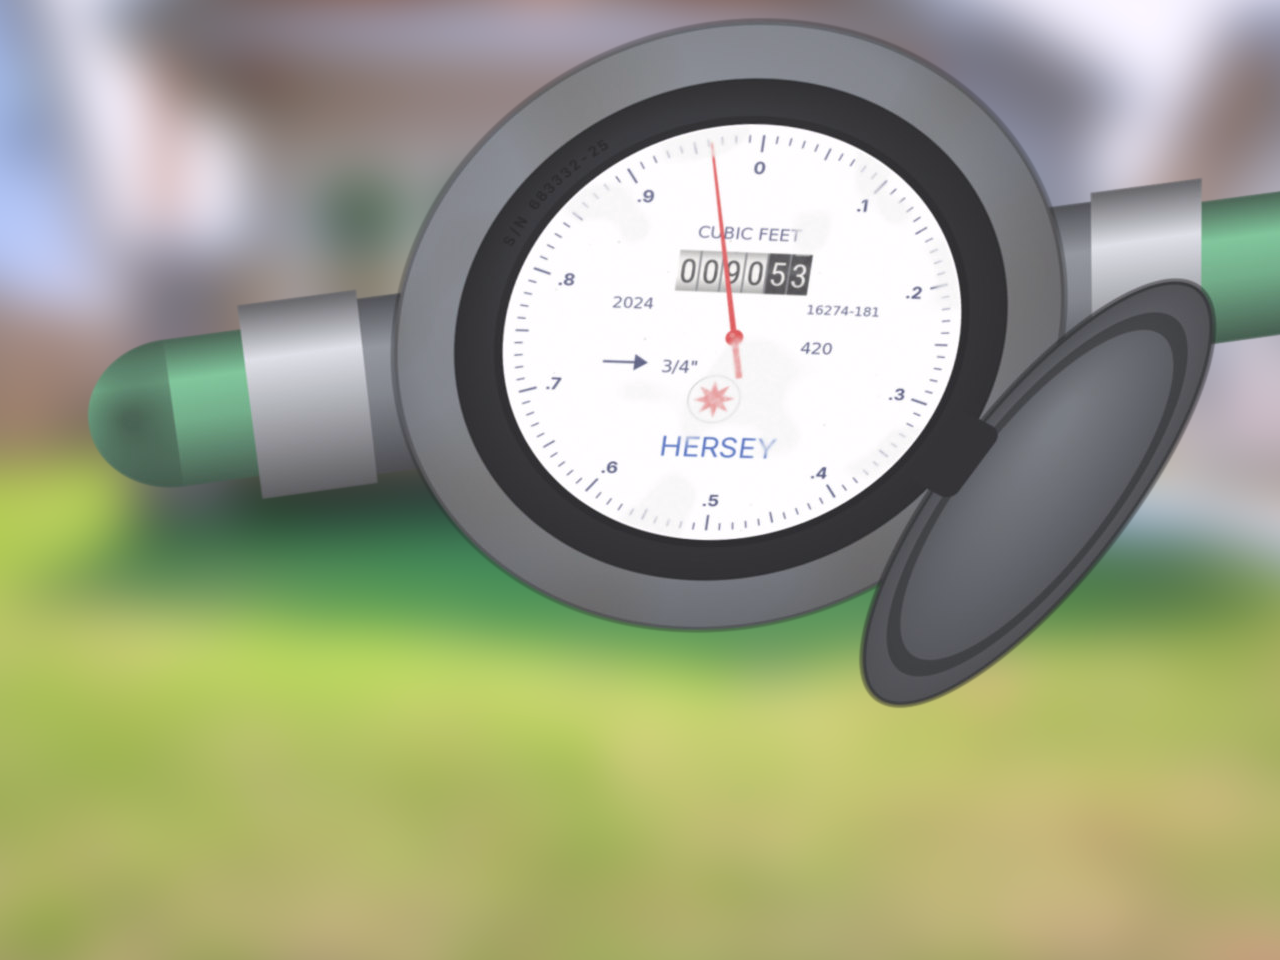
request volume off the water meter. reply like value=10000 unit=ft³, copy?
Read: value=9052.96 unit=ft³
